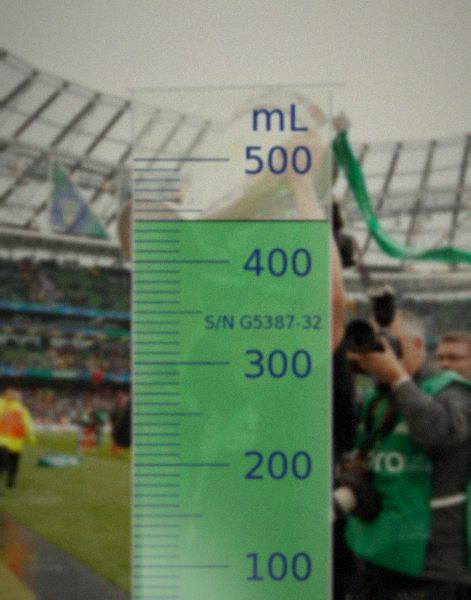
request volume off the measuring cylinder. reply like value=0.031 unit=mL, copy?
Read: value=440 unit=mL
